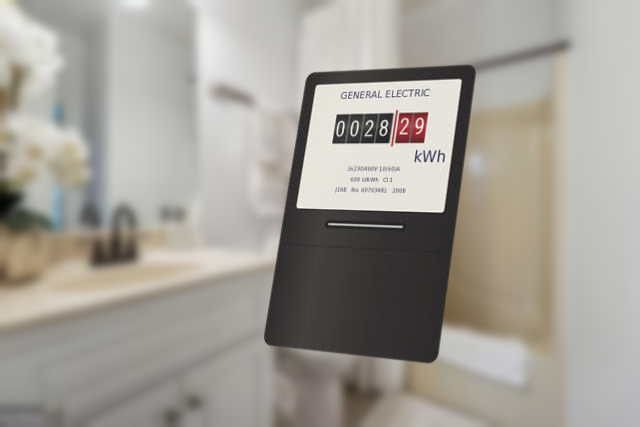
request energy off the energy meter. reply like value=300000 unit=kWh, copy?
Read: value=28.29 unit=kWh
